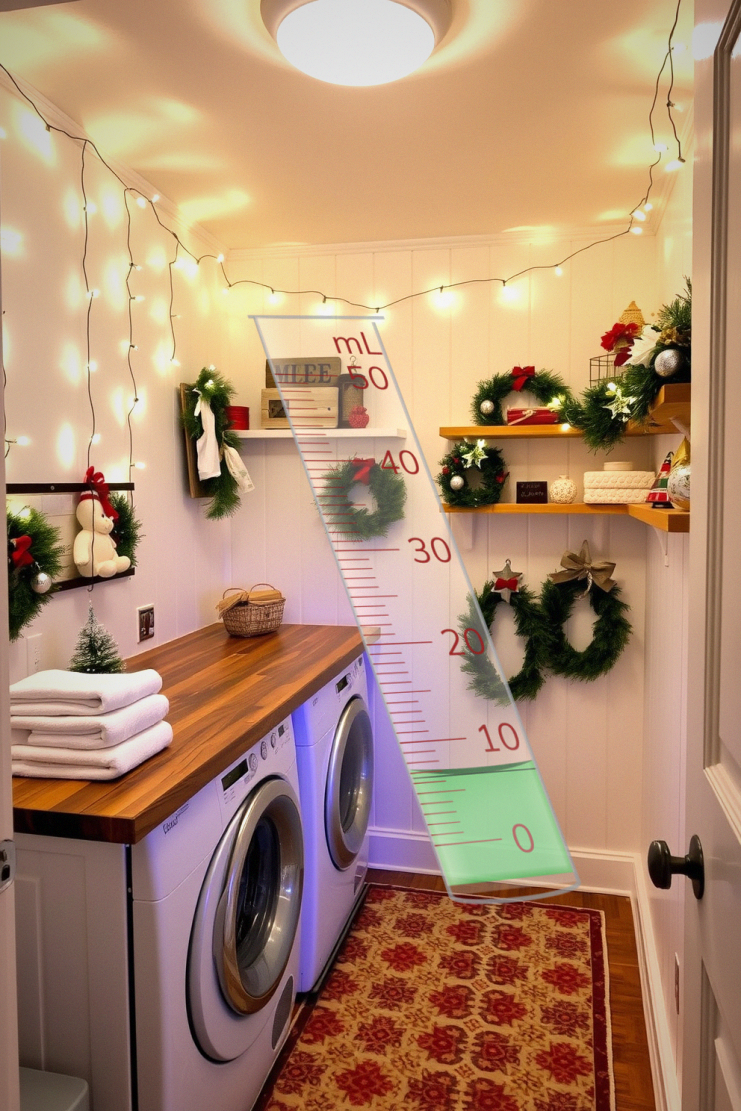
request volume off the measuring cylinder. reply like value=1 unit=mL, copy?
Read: value=6.5 unit=mL
